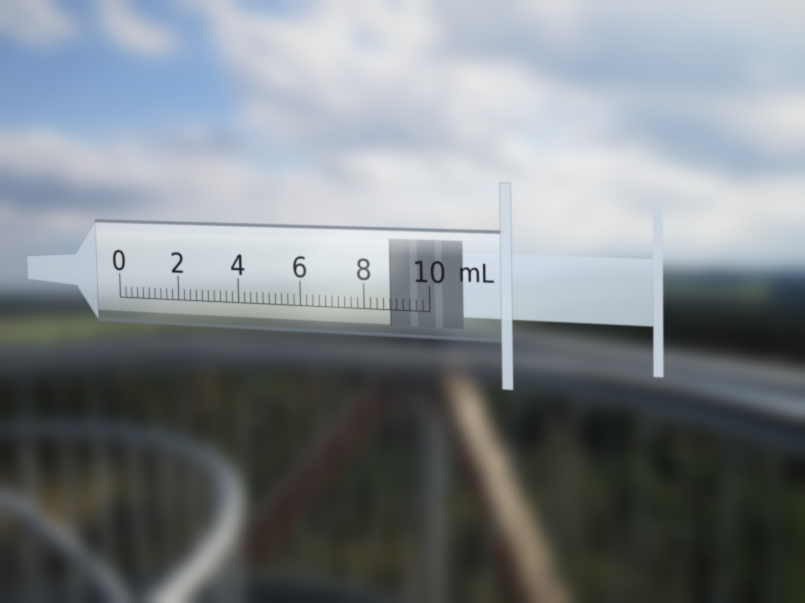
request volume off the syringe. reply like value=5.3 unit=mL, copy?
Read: value=8.8 unit=mL
